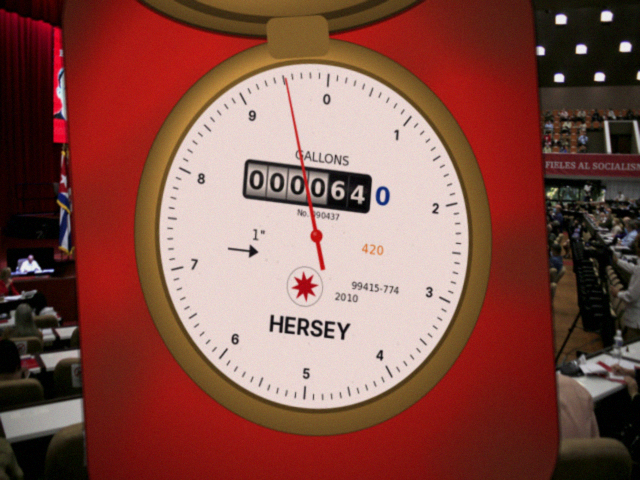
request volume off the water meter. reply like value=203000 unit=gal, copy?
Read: value=639.5 unit=gal
